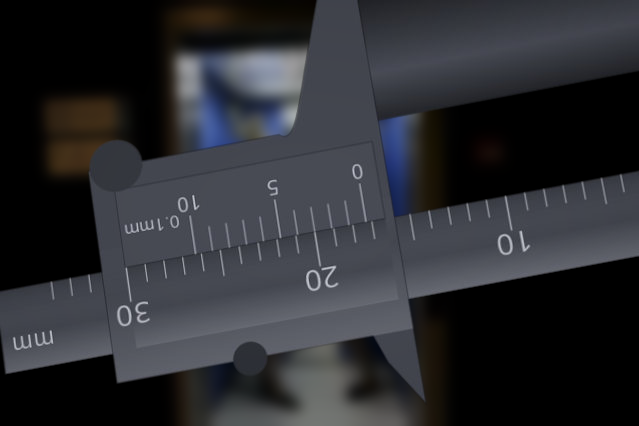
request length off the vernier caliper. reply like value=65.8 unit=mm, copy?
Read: value=17.3 unit=mm
